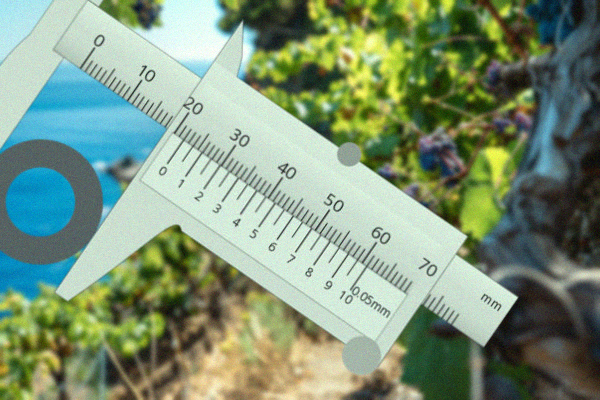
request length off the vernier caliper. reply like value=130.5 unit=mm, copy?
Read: value=22.0 unit=mm
